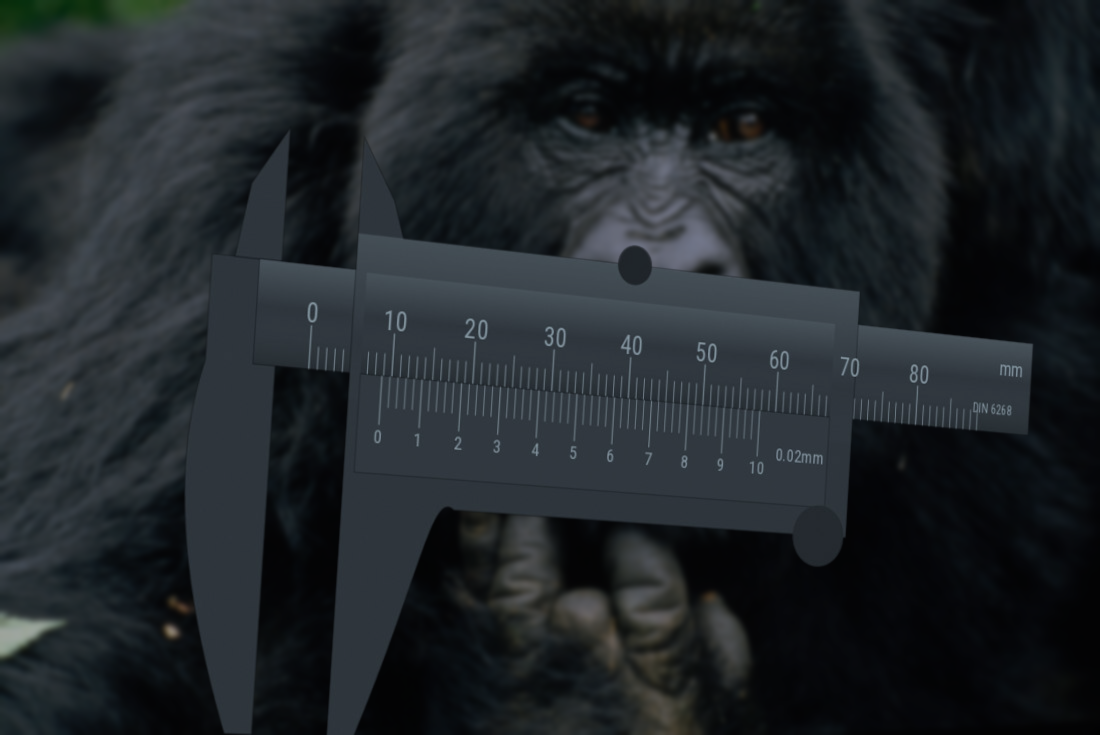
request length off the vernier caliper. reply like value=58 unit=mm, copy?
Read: value=8.8 unit=mm
